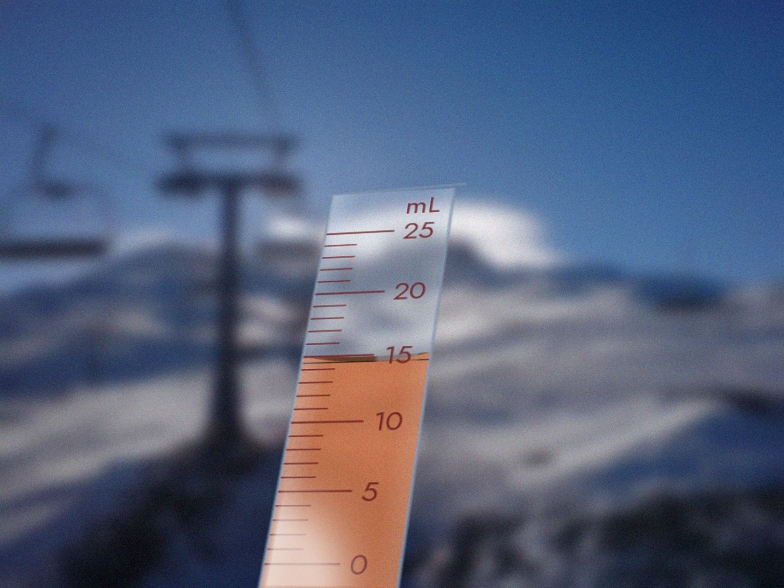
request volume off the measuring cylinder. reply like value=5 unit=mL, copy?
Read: value=14.5 unit=mL
